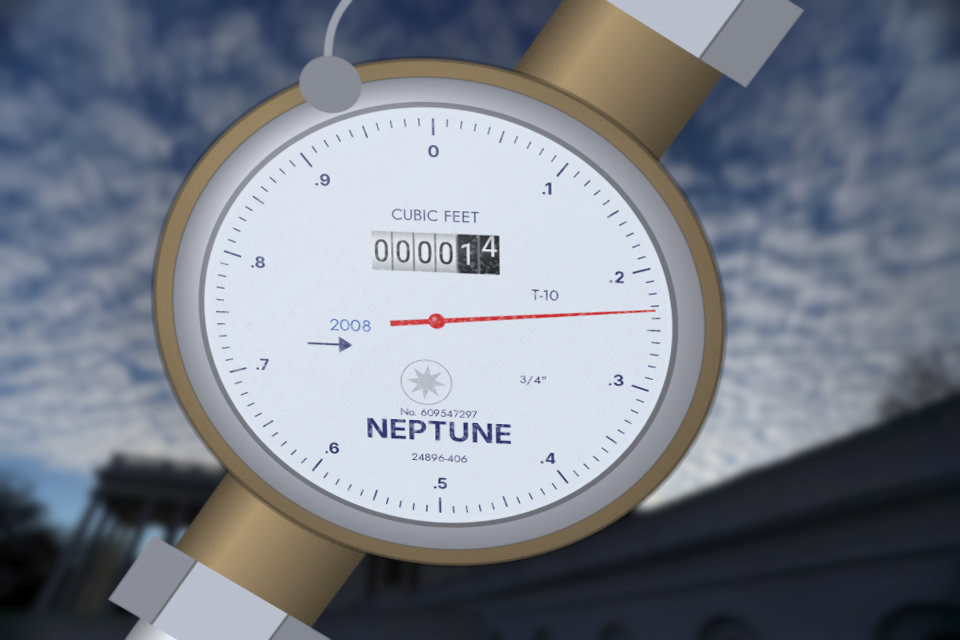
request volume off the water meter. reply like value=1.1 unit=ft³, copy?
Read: value=14.23 unit=ft³
